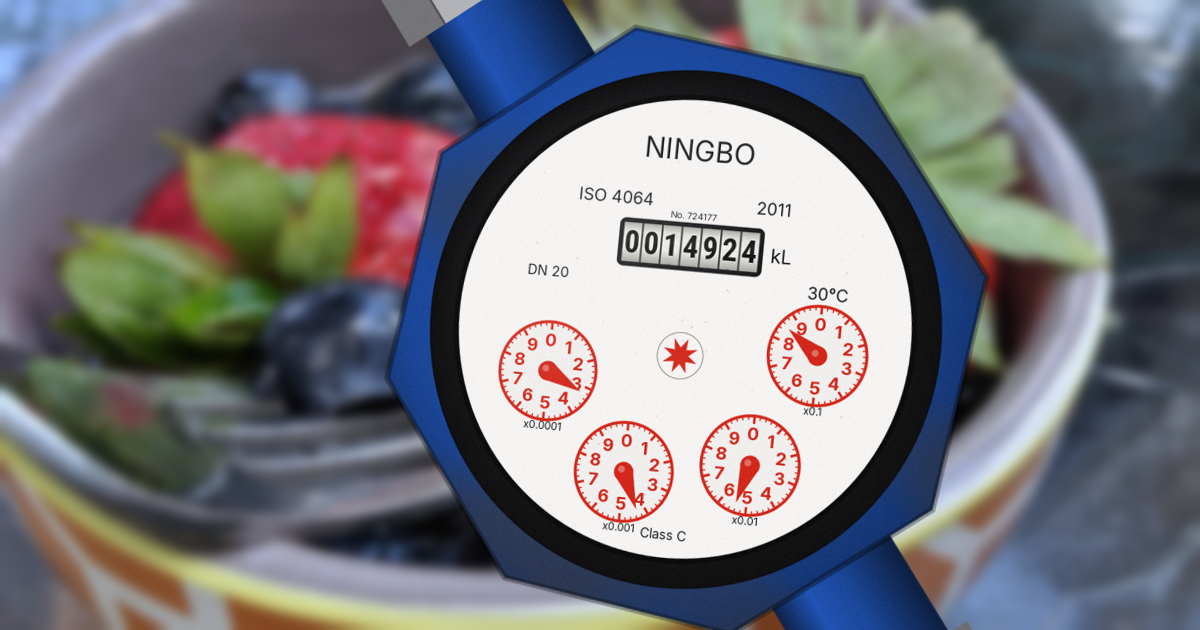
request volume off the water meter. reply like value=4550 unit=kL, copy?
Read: value=14924.8543 unit=kL
